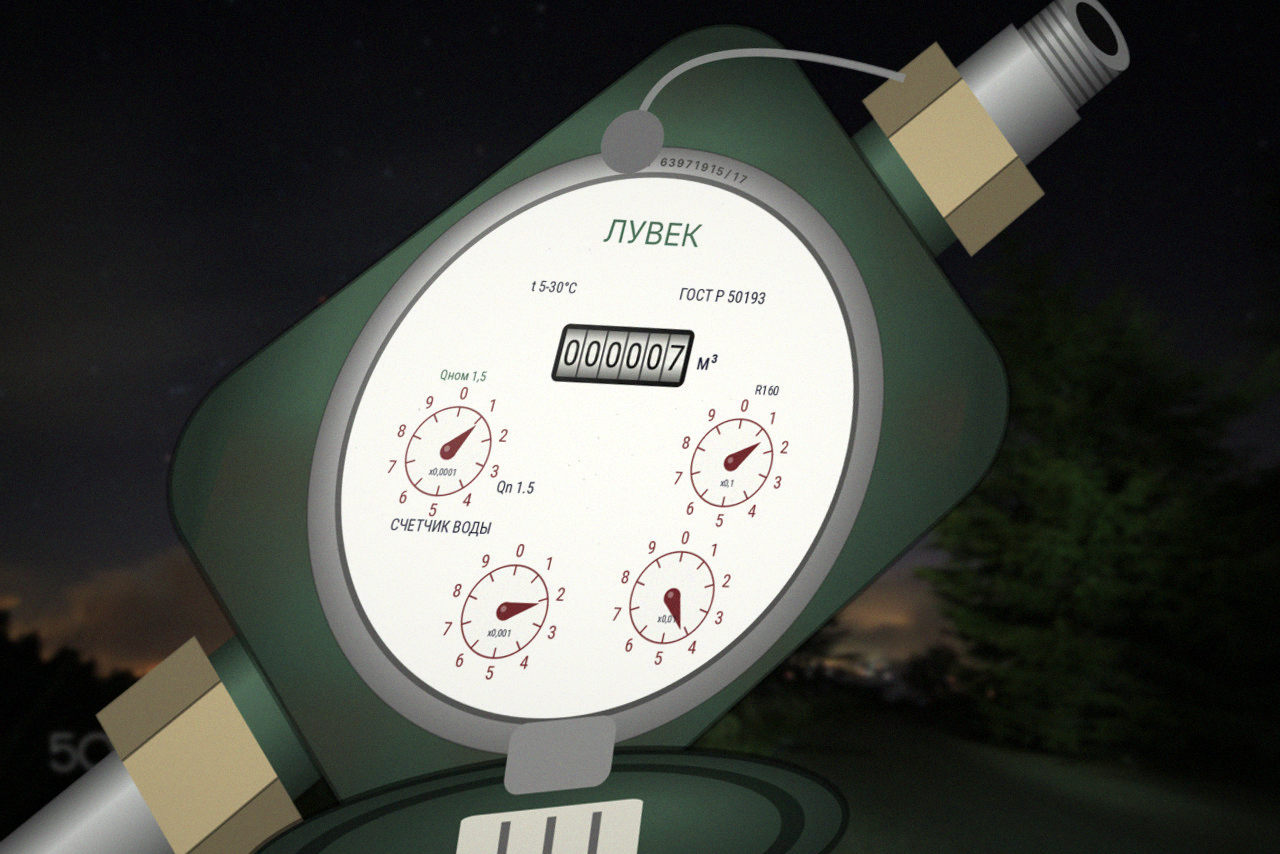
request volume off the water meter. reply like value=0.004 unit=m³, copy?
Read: value=7.1421 unit=m³
